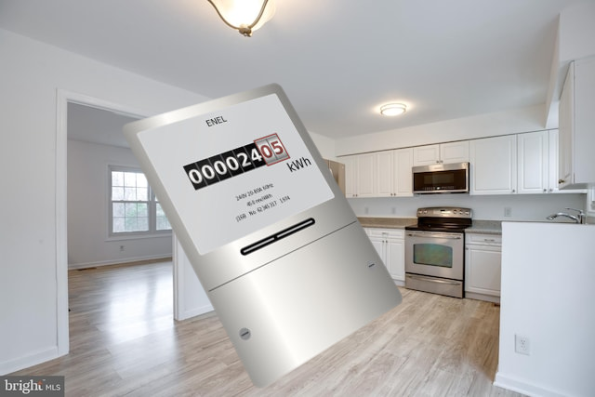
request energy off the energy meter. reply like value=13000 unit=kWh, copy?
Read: value=24.05 unit=kWh
